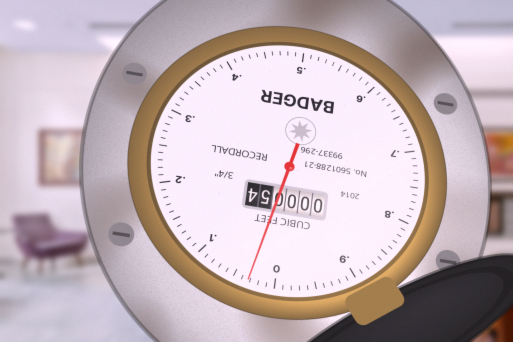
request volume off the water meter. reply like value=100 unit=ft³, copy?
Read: value=54.03 unit=ft³
